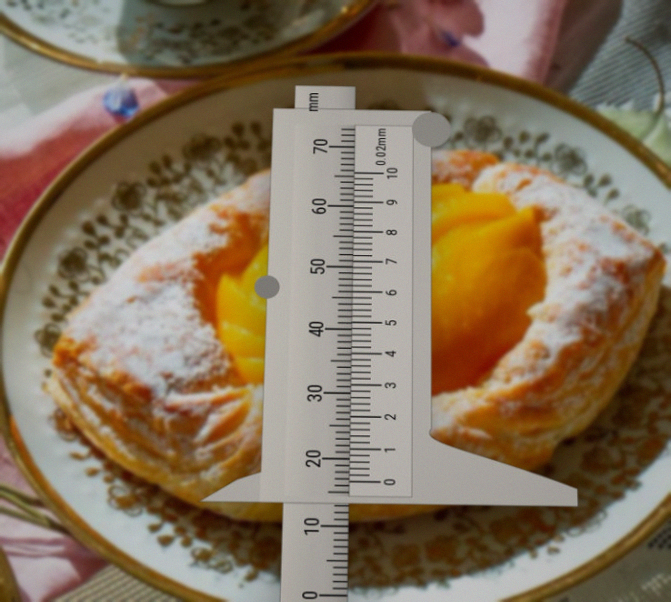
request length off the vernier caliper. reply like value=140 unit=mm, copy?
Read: value=16.6 unit=mm
